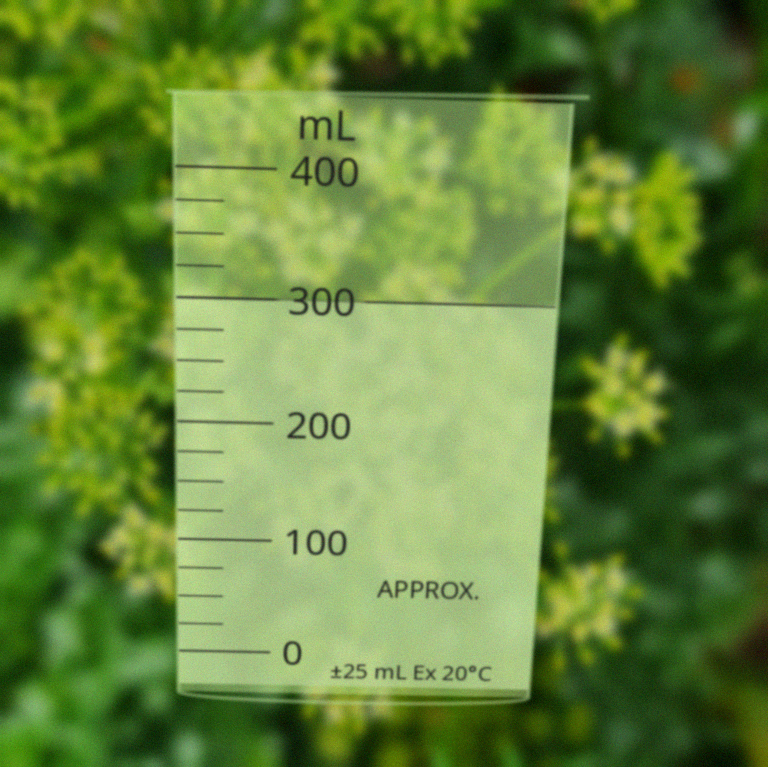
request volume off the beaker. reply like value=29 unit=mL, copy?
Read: value=300 unit=mL
